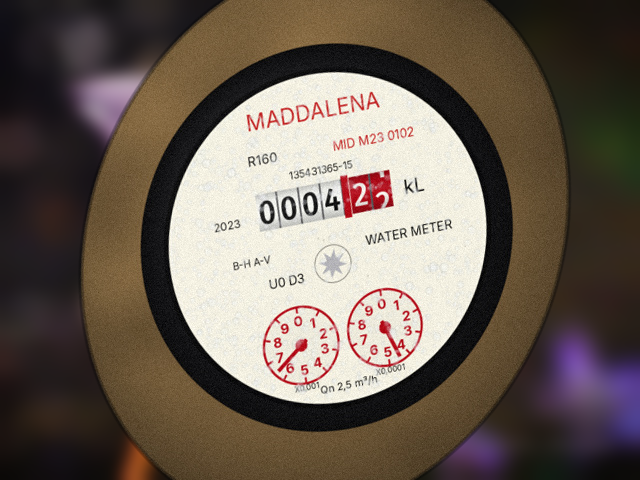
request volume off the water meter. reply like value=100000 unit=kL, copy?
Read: value=4.2164 unit=kL
